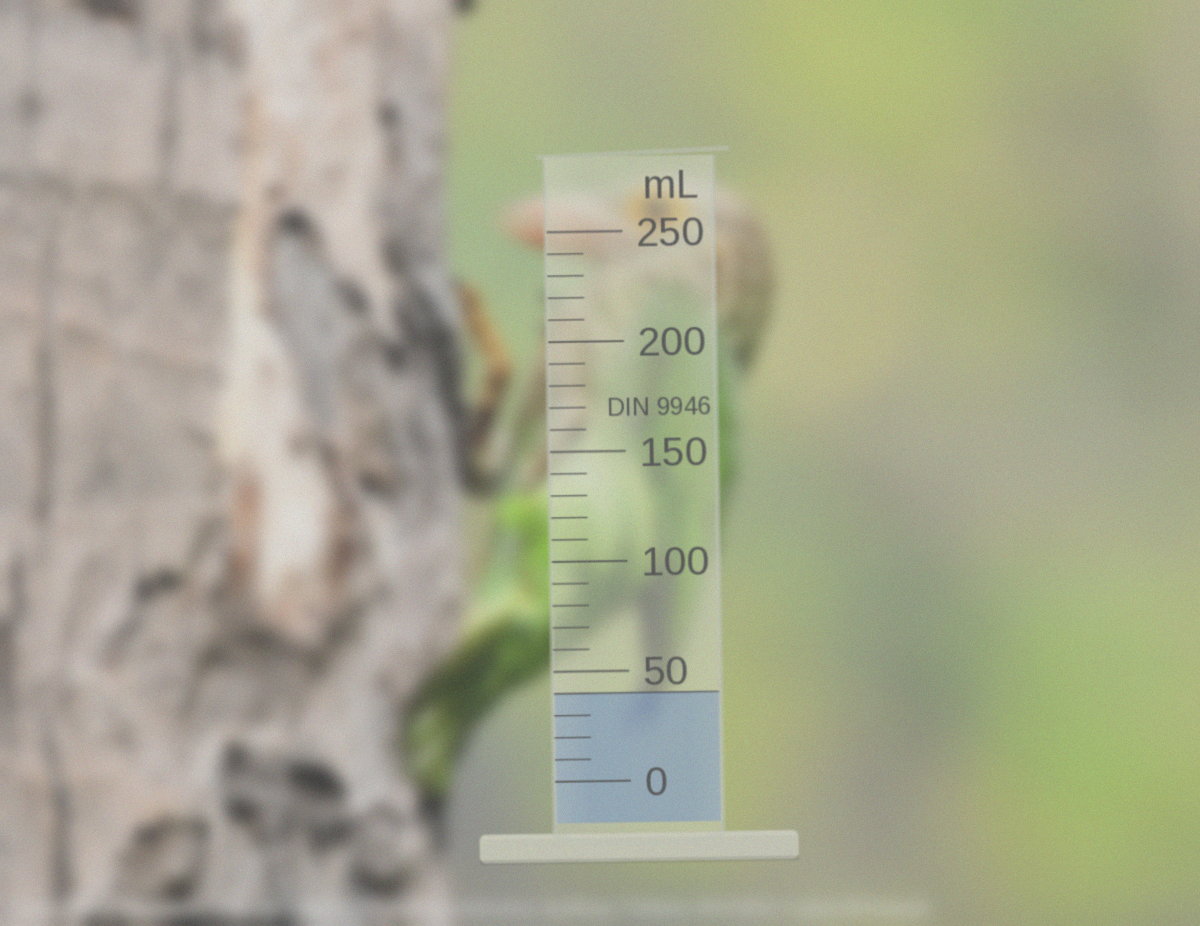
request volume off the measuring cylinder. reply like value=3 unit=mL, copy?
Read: value=40 unit=mL
